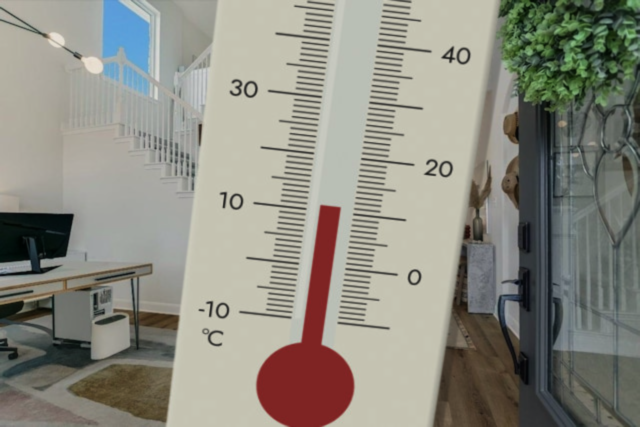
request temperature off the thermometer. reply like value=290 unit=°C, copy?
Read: value=11 unit=°C
